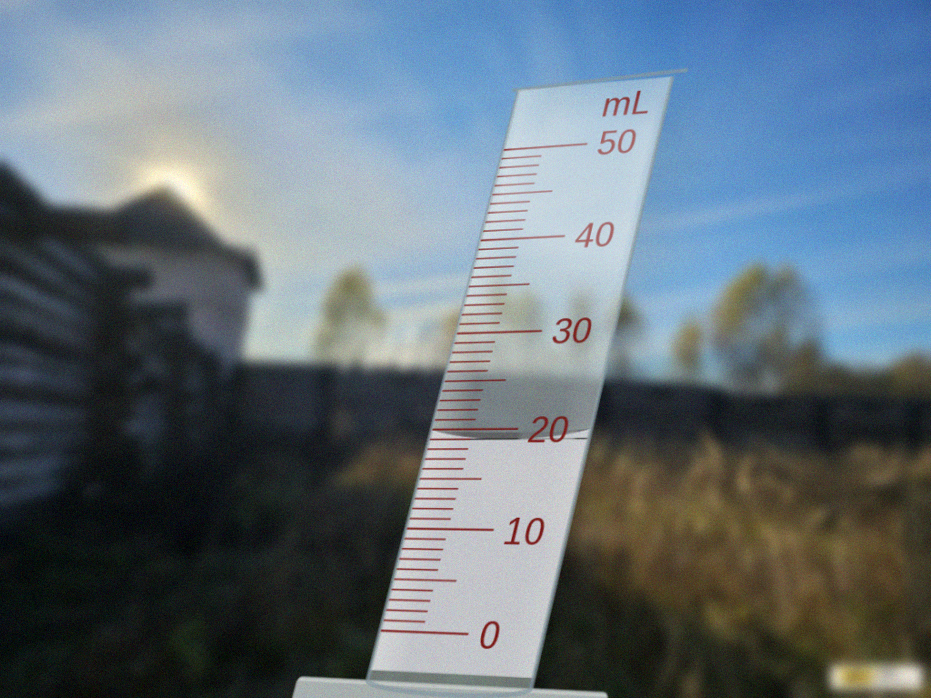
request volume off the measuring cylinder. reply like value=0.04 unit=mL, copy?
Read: value=19 unit=mL
